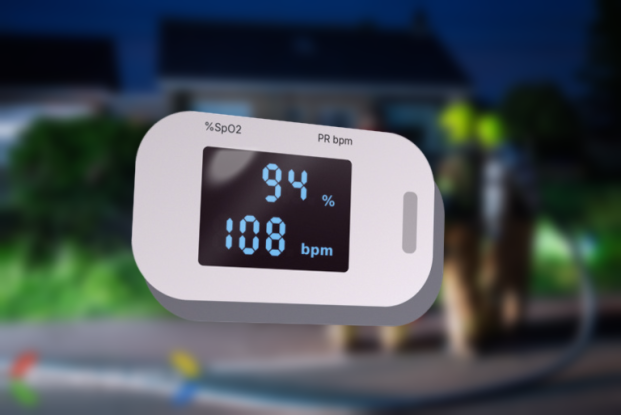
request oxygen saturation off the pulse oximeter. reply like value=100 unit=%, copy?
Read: value=94 unit=%
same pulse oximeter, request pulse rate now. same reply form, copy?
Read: value=108 unit=bpm
